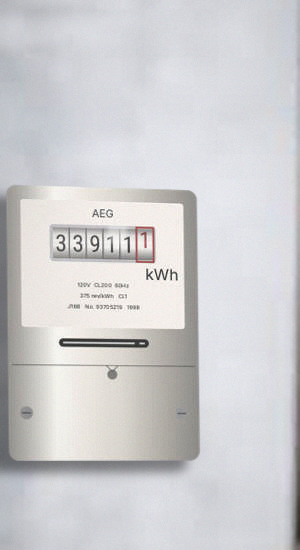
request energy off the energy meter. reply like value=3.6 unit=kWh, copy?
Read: value=33911.1 unit=kWh
